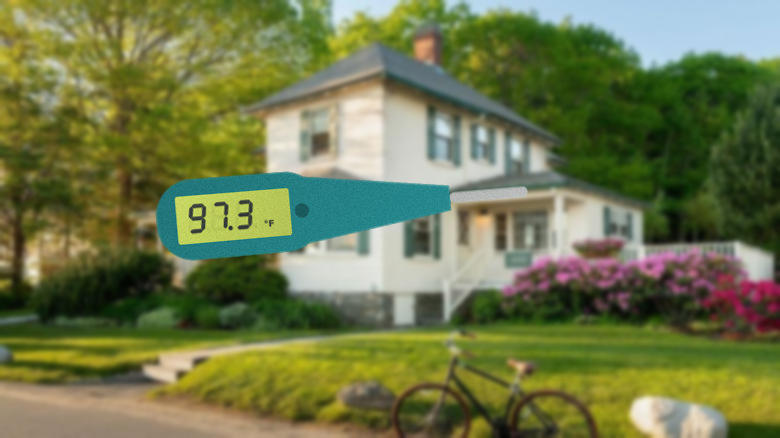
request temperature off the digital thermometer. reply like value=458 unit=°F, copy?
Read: value=97.3 unit=°F
